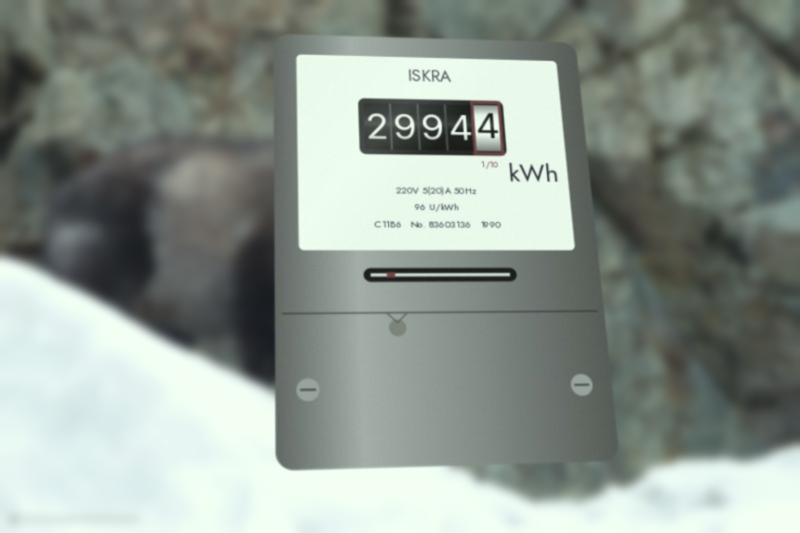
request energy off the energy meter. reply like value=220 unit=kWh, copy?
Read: value=2994.4 unit=kWh
